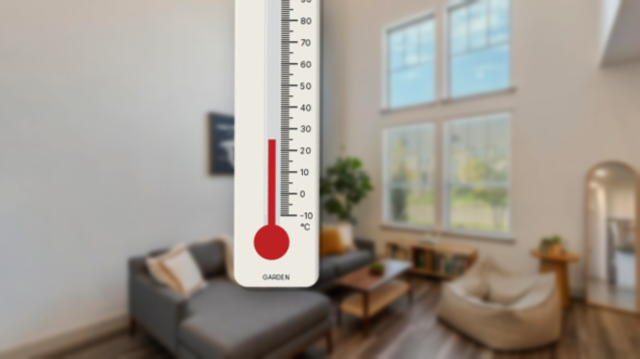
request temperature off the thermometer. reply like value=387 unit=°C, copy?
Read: value=25 unit=°C
